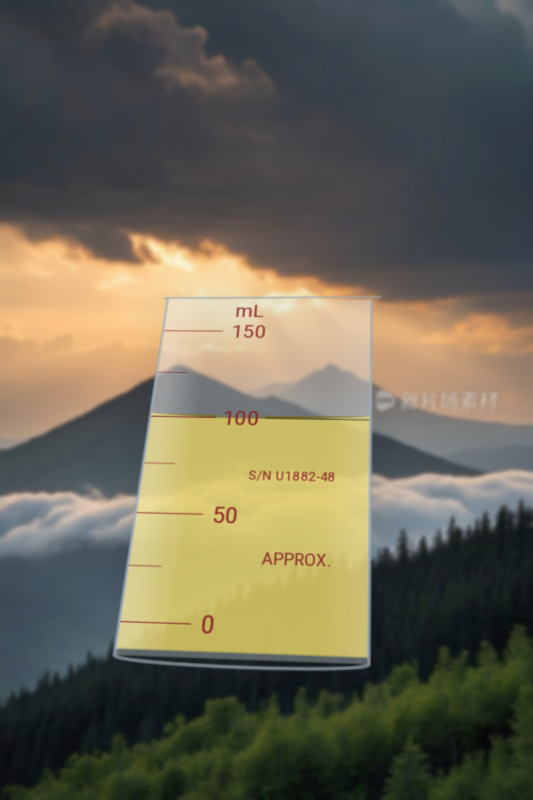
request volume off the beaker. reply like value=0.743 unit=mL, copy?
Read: value=100 unit=mL
